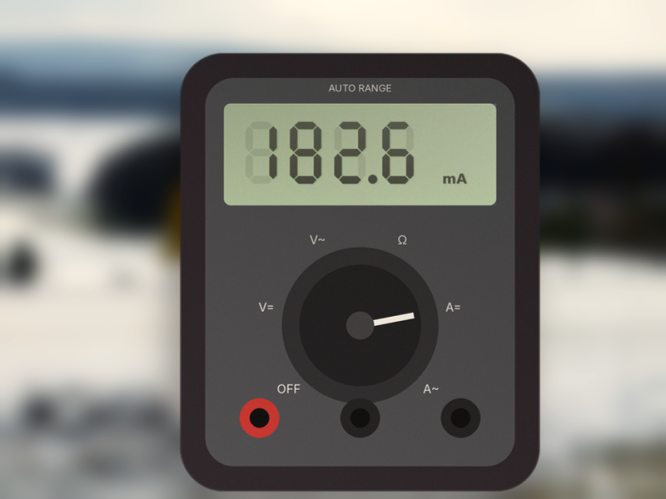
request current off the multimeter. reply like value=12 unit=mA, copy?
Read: value=182.6 unit=mA
